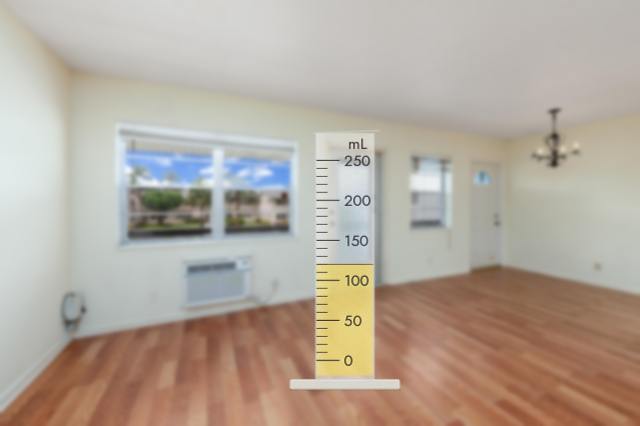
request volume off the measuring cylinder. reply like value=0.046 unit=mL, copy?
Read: value=120 unit=mL
